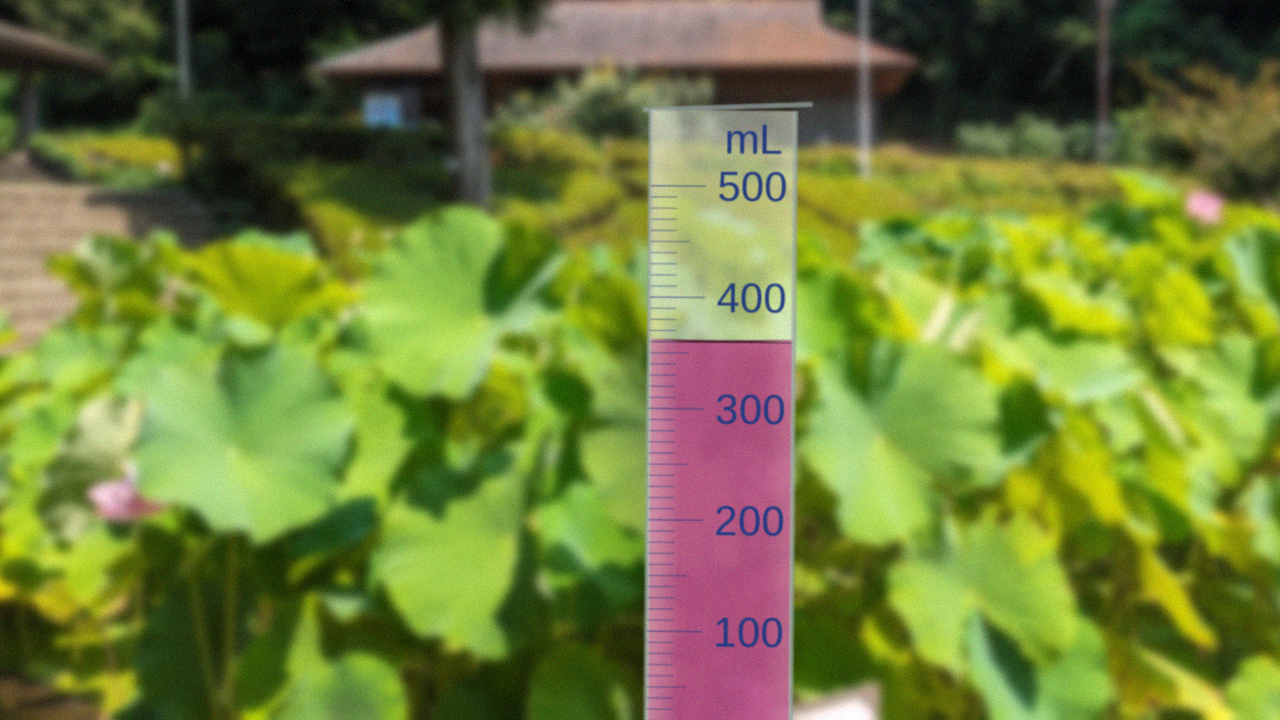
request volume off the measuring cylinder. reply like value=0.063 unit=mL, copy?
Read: value=360 unit=mL
